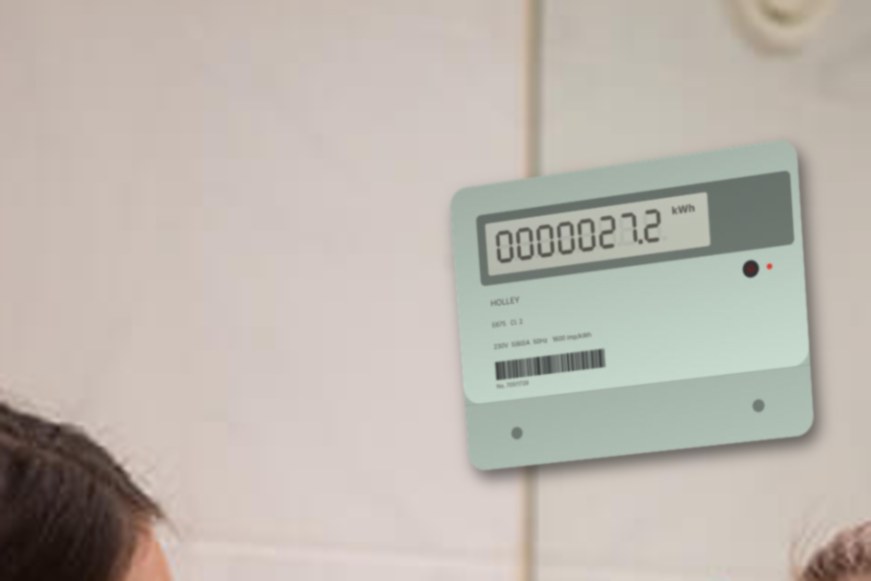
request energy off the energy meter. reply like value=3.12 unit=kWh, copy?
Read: value=27.2 unit=kWh
